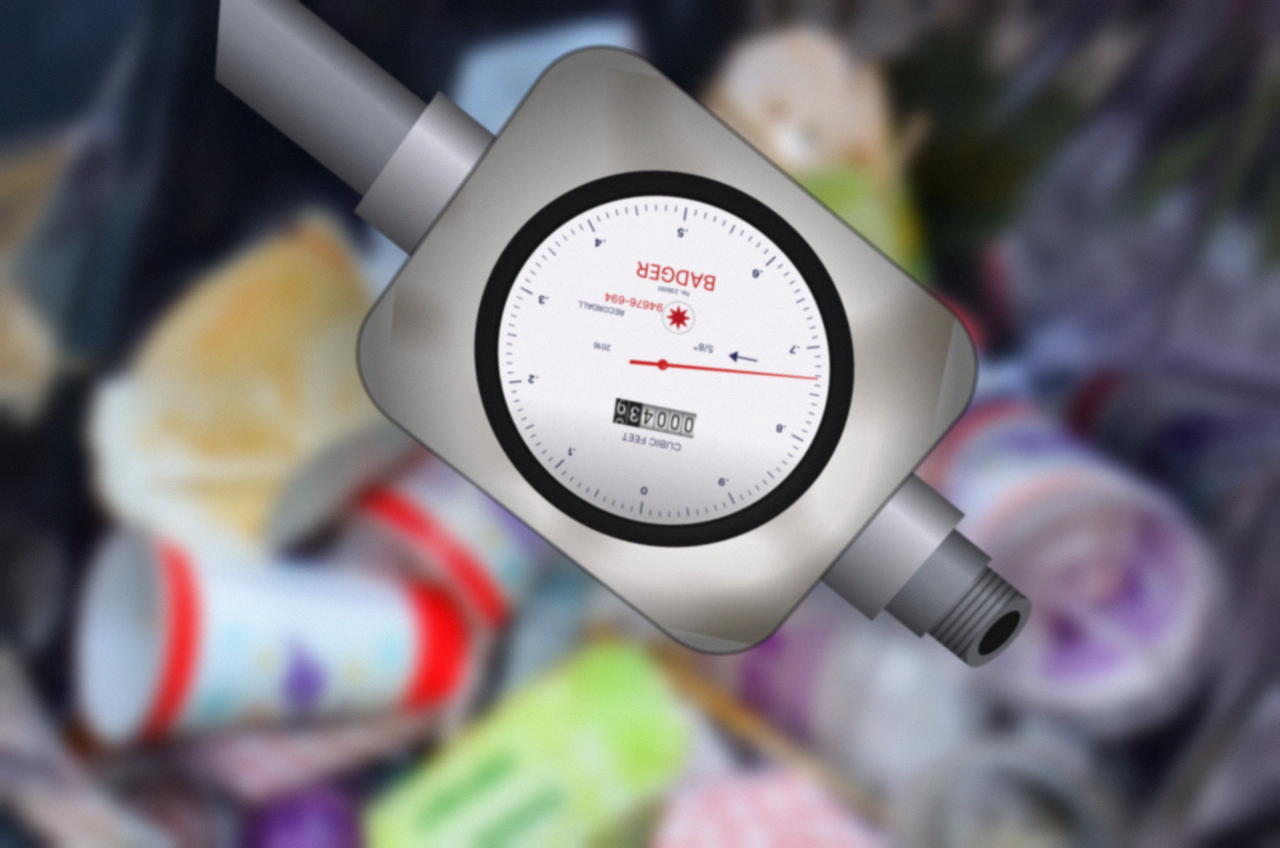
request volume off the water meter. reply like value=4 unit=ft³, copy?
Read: value=438.73 unit=ft³
